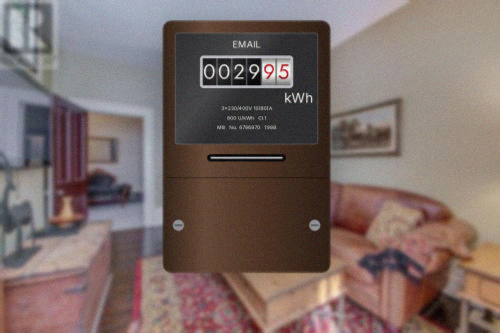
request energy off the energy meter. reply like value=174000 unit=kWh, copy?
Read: value=29.95 unit=kWh
